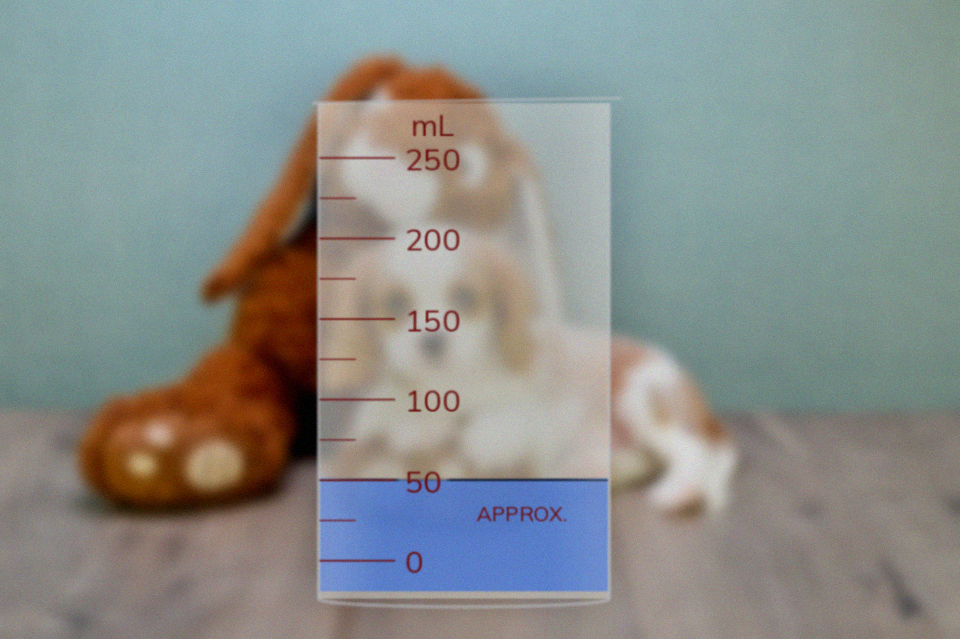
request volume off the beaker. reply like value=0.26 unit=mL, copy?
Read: value=50 unit=mL
